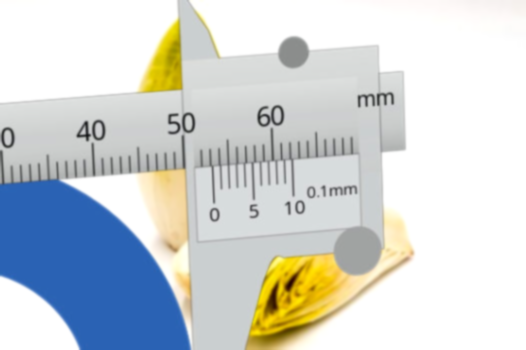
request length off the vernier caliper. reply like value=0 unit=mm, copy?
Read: value=53.2 unit=mm
